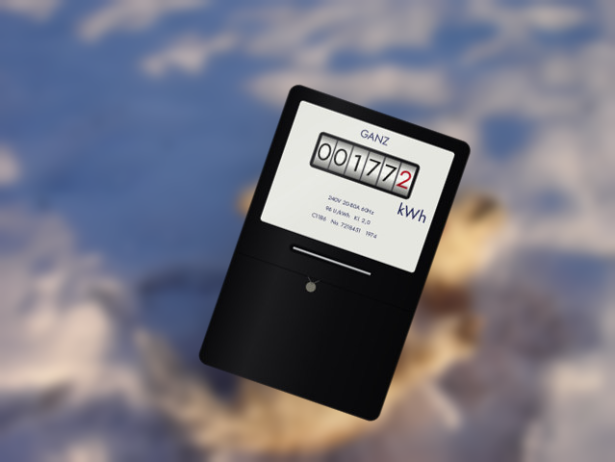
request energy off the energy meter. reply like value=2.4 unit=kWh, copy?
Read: value=177.2 unit=kWh
